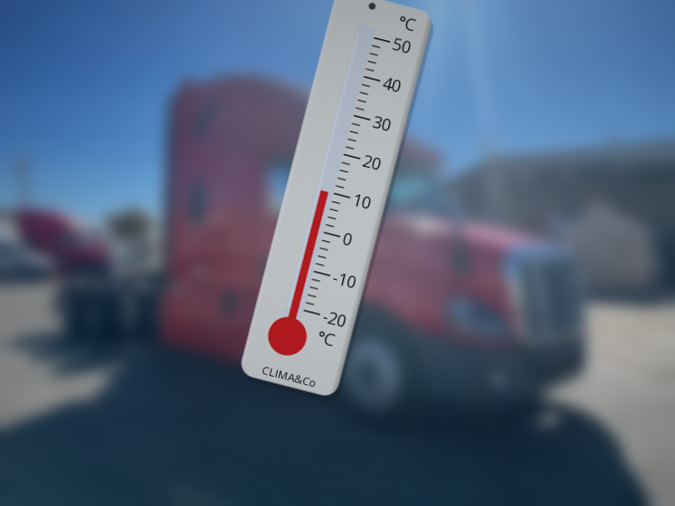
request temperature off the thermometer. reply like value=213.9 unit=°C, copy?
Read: value=10 unit=°C
